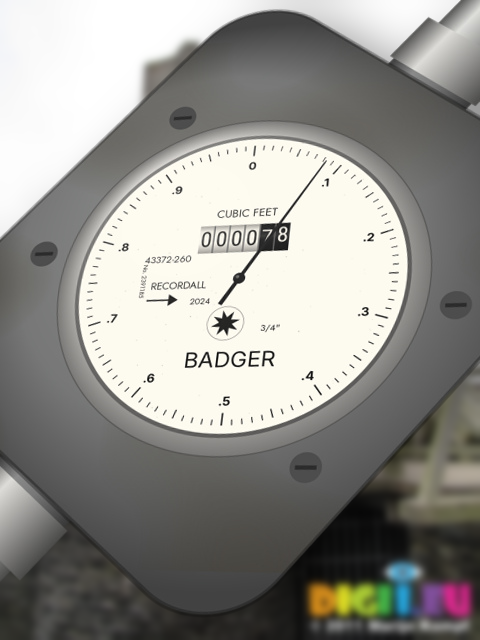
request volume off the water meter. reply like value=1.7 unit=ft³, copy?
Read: value=78.08 unit=ft³
